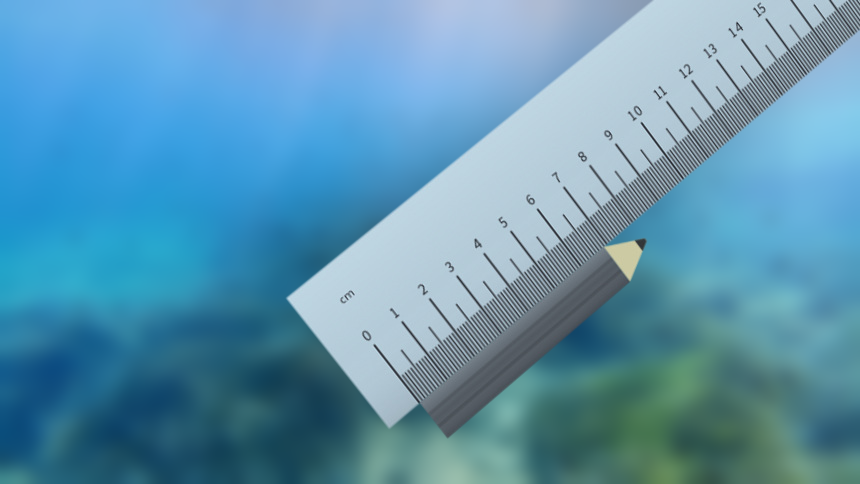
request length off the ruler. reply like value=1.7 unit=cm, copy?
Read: value=8 unit=cm
